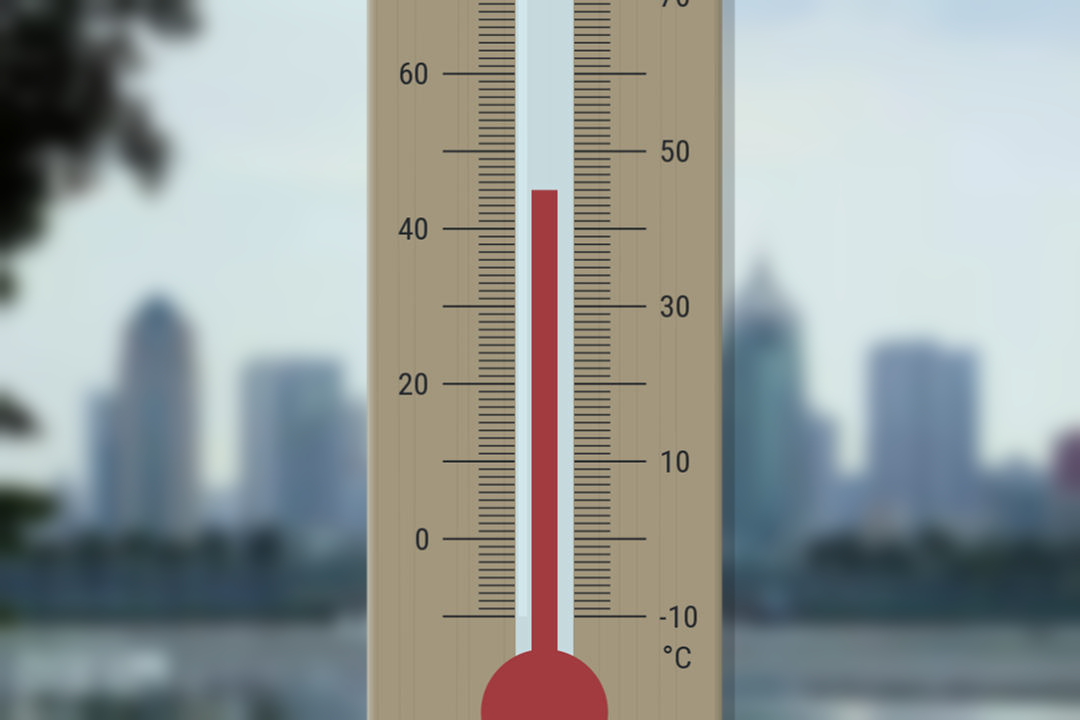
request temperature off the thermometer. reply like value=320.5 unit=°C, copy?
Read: value=45 unit=°C
